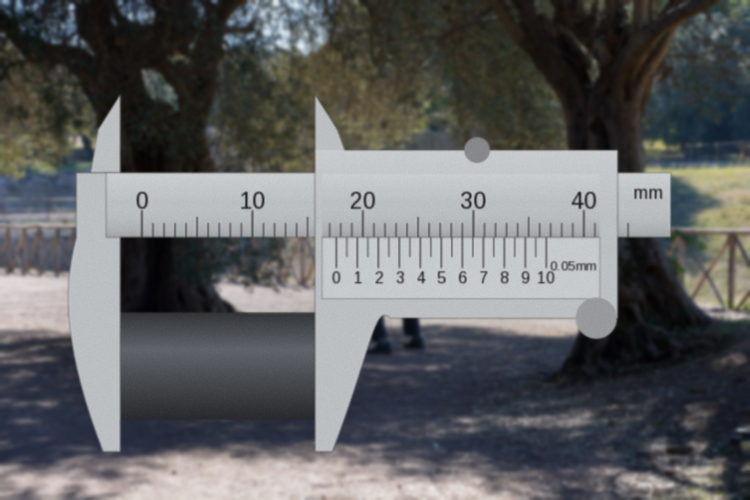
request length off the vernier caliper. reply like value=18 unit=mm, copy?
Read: value=17.6 unit=mm
